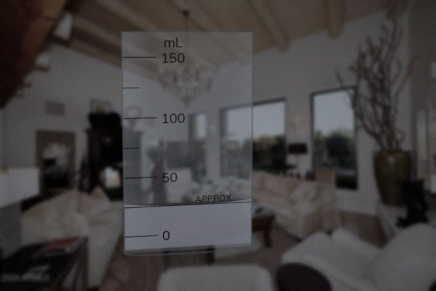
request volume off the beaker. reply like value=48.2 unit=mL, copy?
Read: value=25 unit=mL
